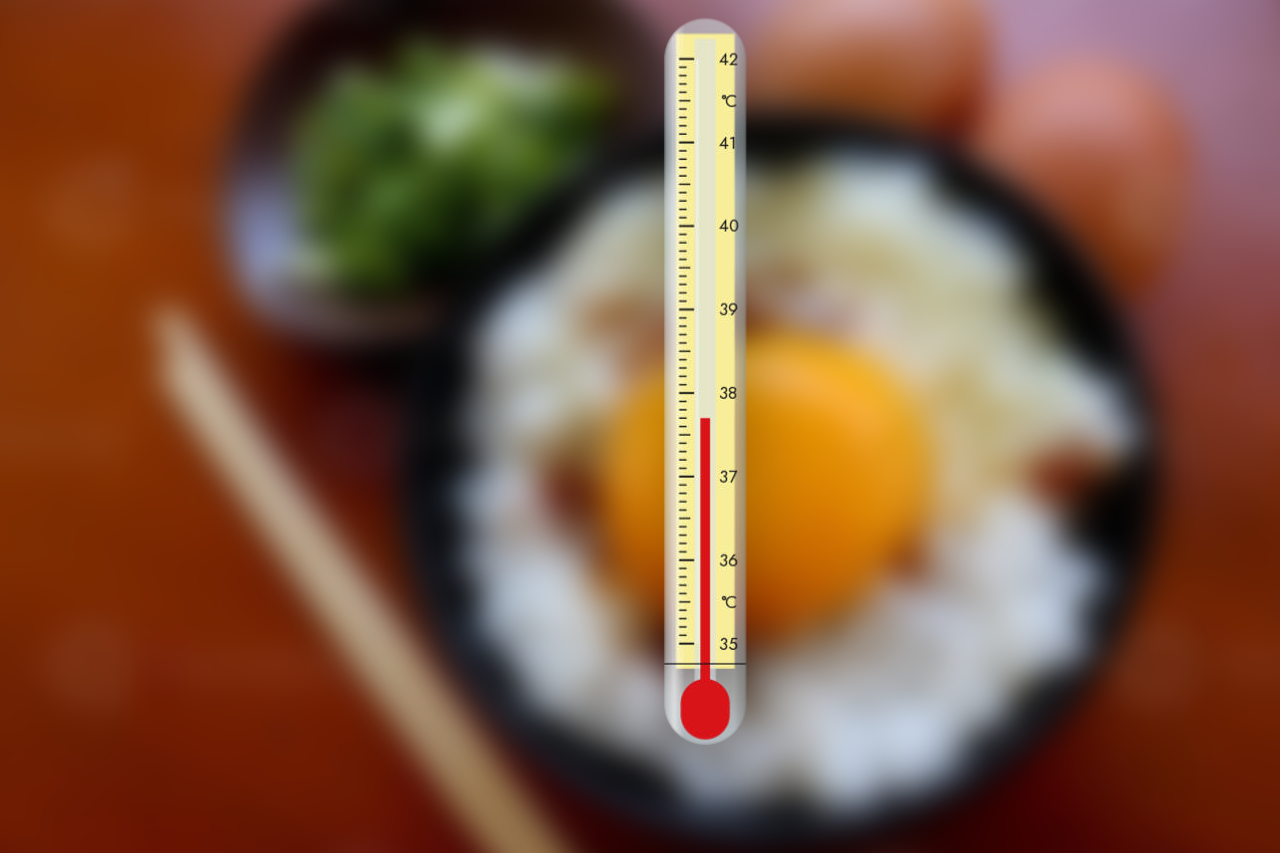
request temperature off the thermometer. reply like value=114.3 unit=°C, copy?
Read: value=37.7 unit=°C
